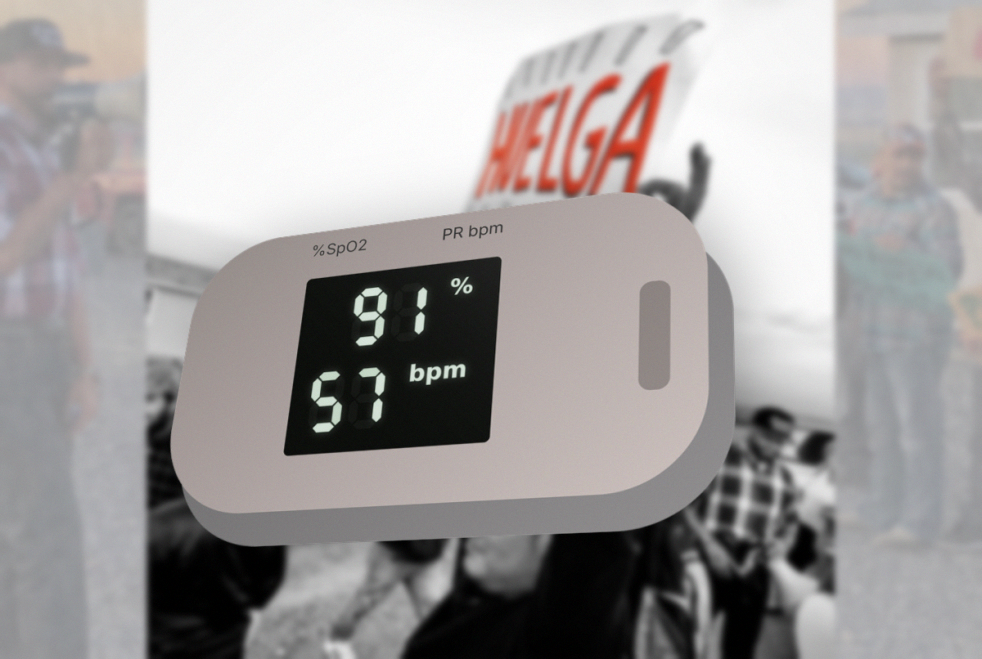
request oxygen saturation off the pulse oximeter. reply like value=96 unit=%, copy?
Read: value=91 unit=%
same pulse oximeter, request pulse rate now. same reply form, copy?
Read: value=57 unit=bpm
